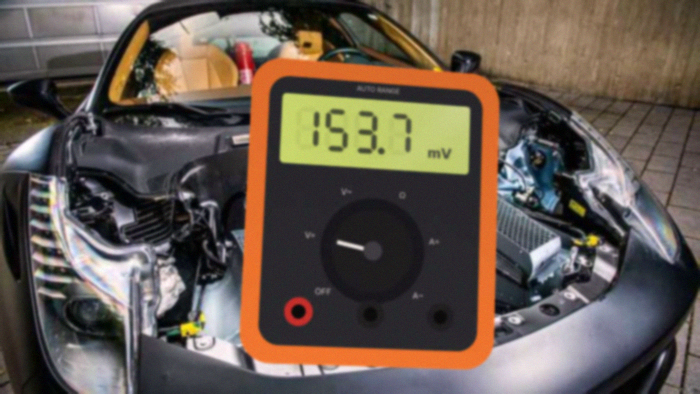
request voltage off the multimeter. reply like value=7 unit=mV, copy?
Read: value=153.7 unit=mV
